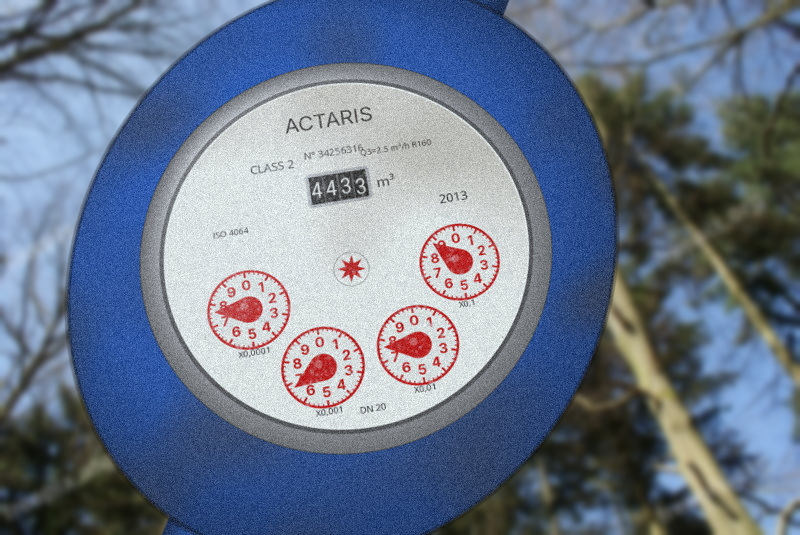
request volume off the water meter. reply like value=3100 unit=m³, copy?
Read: value=4432.8767 unit=m³
